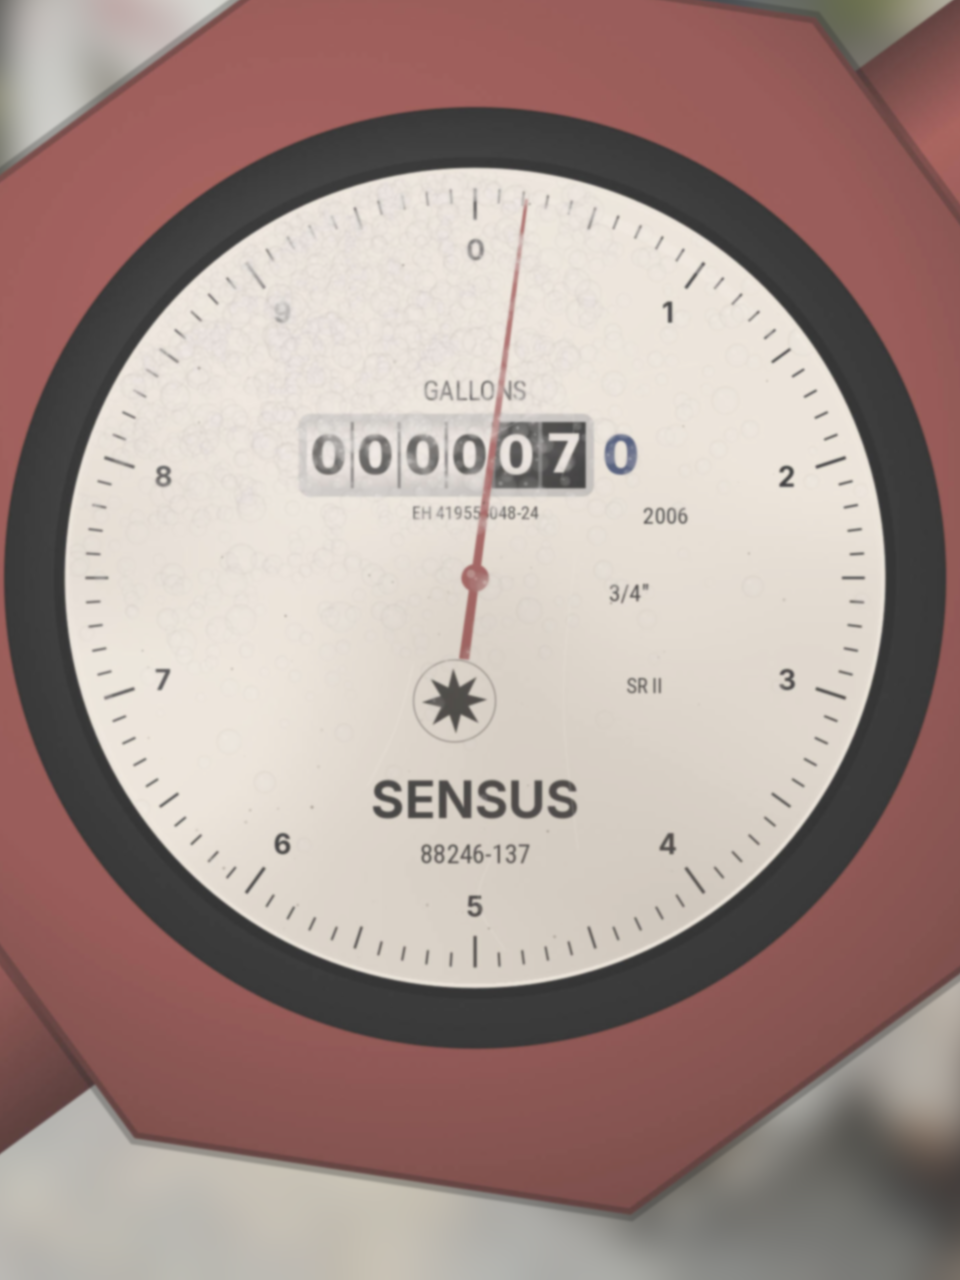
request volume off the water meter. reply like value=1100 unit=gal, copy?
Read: value=70.2 unit=gal
